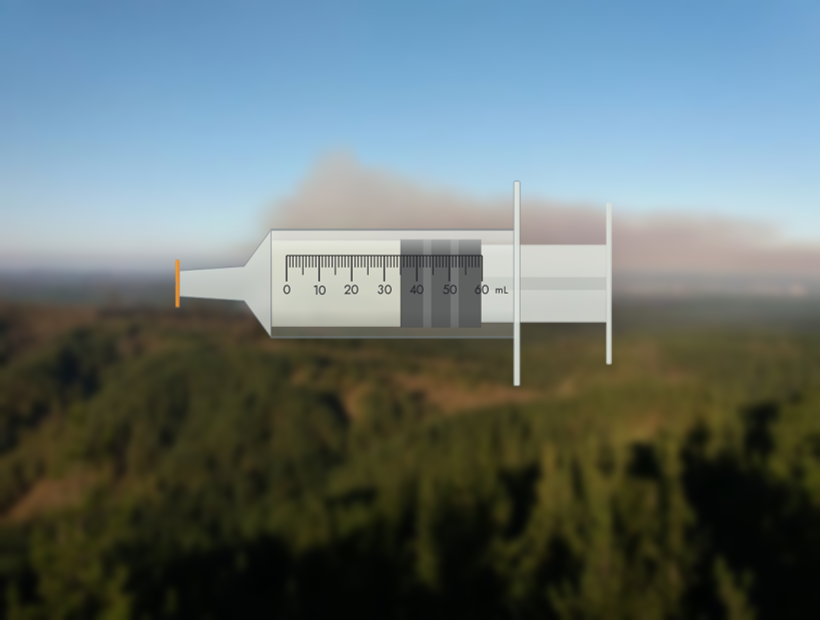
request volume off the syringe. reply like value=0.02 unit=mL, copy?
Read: value=35 unit=mL
